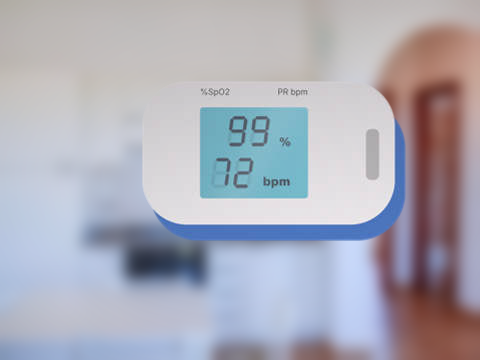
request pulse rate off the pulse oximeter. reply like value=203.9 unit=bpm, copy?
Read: value=72 unit=bpm
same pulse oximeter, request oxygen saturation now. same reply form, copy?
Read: value=99 unit=%
